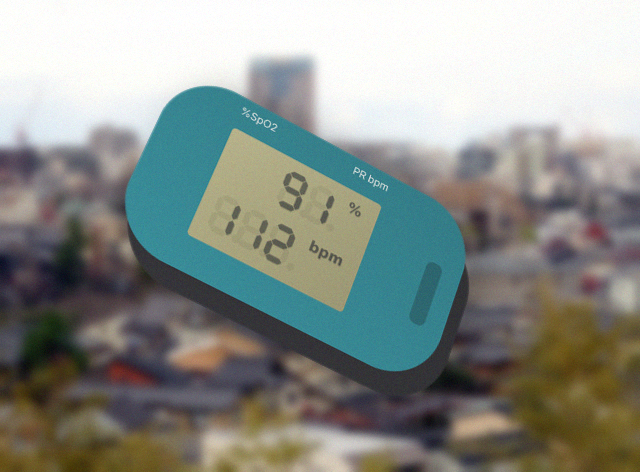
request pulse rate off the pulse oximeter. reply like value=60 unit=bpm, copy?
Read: value=112 unit=bpm
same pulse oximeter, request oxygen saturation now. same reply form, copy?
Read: value=91 unit=%
